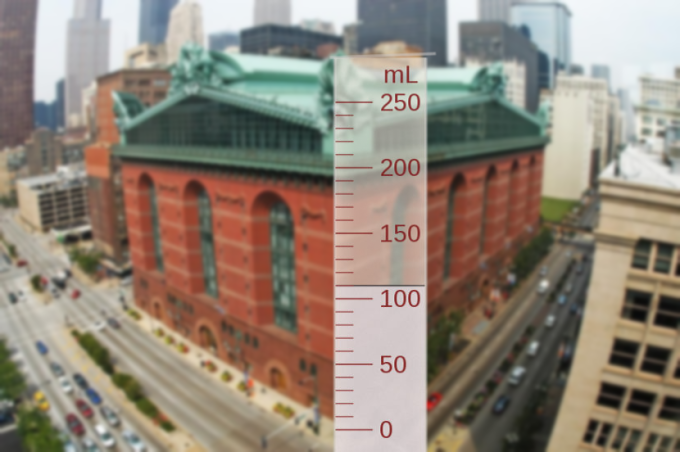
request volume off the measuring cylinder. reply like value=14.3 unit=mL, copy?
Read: value=110 unit=mL
